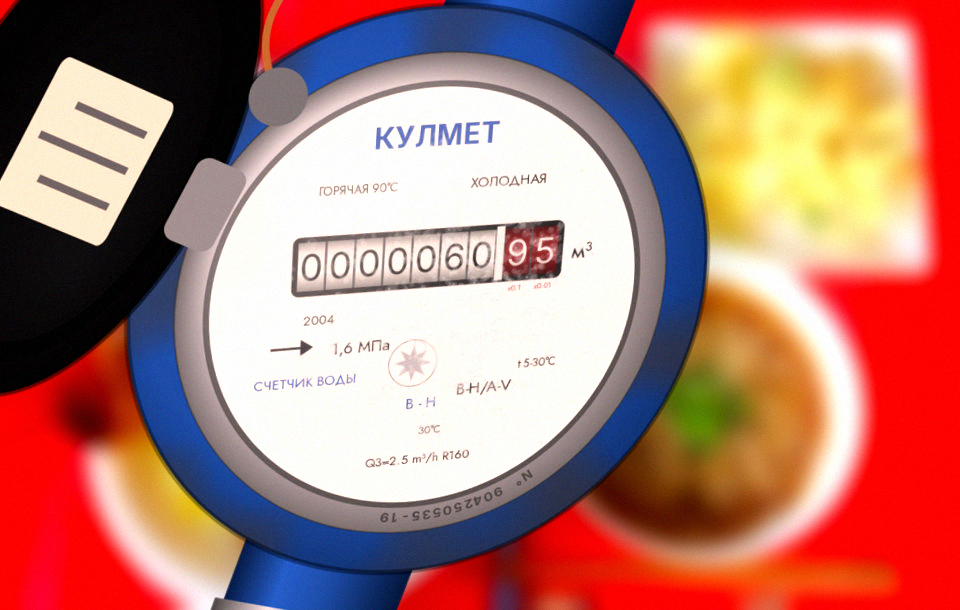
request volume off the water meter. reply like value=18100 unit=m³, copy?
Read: value=60.95 unit=m³
